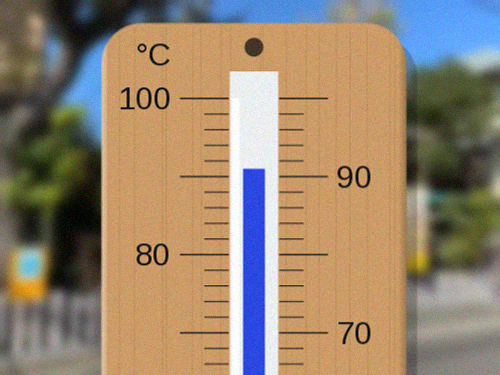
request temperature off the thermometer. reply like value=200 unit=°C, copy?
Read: value=91 unit=°C
